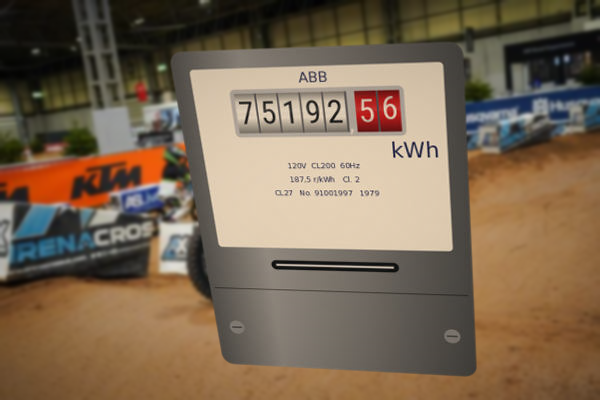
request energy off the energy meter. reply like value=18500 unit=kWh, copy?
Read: value=75192.56 unit=kWh
